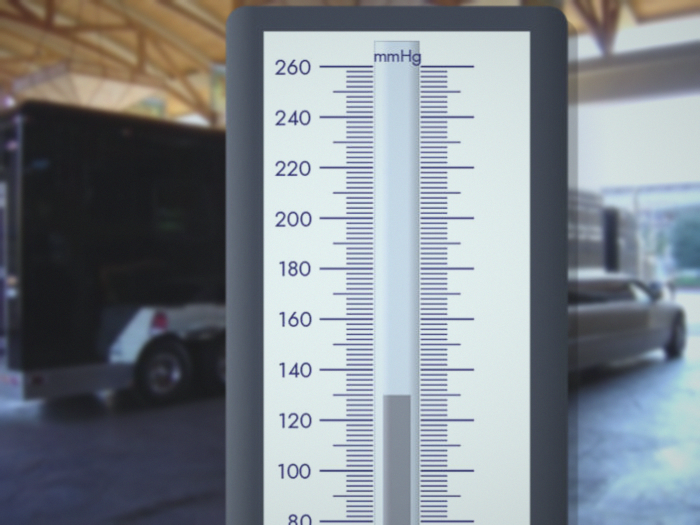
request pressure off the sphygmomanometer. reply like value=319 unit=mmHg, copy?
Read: value=130 unit=mmHg
